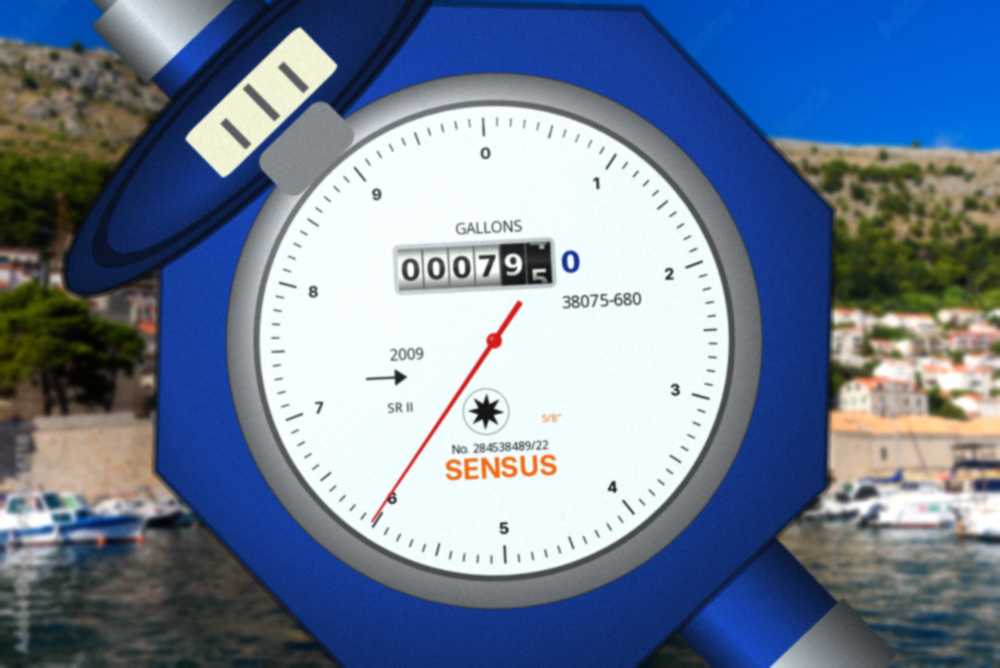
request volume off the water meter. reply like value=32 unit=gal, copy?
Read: value=7946.0 unit=gal
